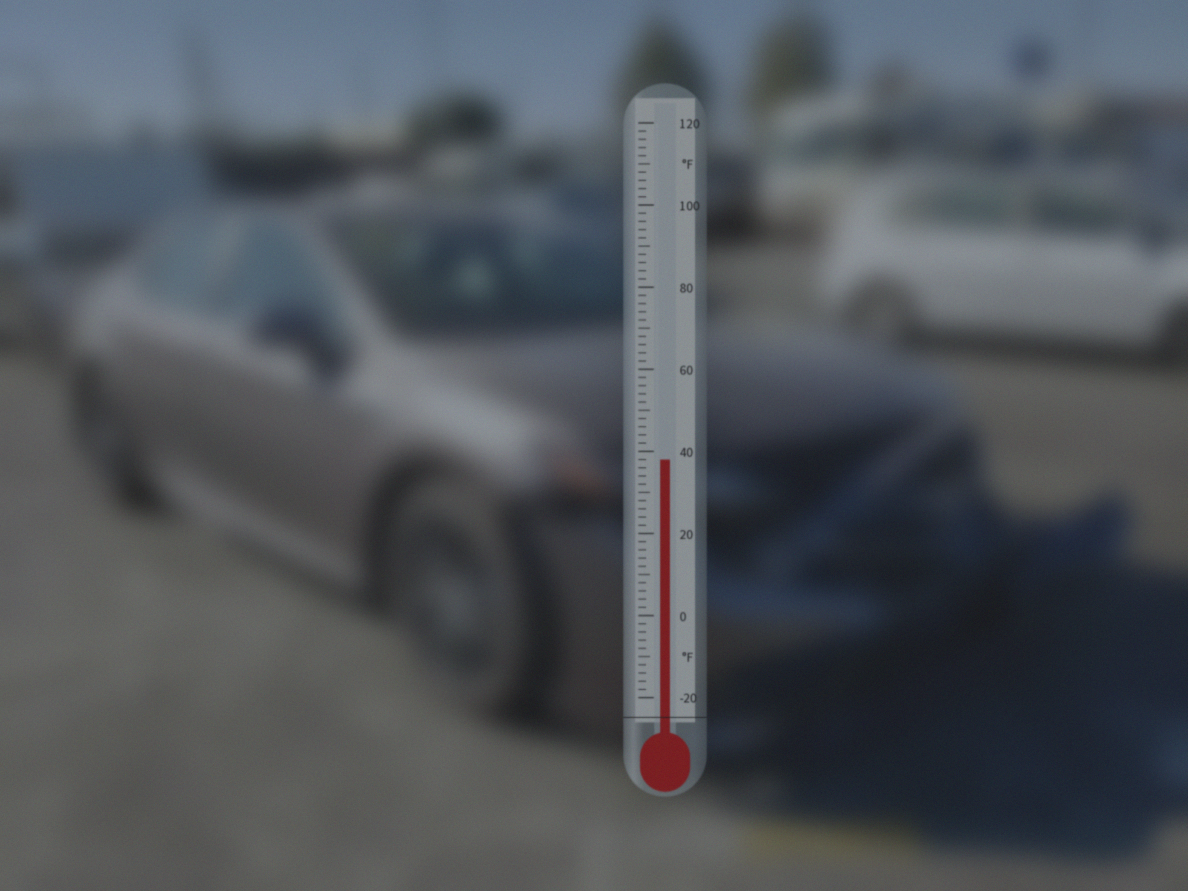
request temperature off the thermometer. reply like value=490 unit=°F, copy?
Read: value=38 unit=°F
